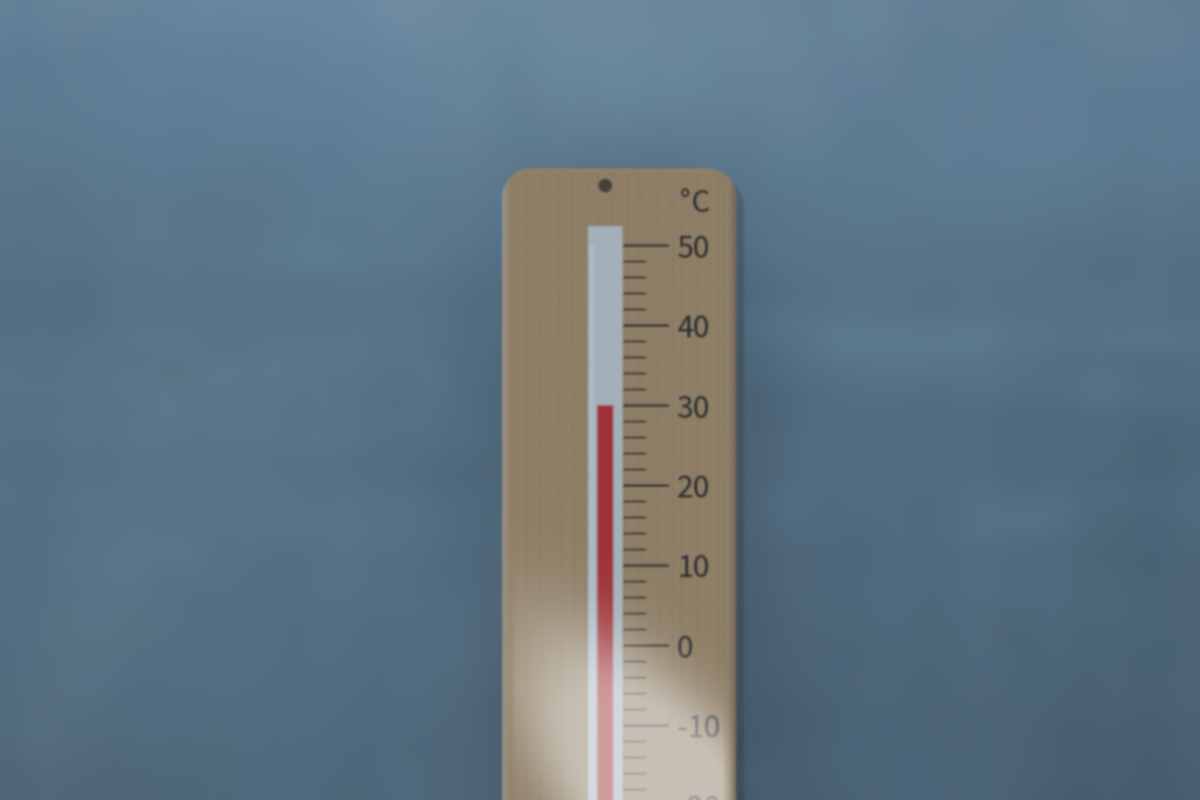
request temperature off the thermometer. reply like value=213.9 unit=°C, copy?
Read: value=30 unit=°C
